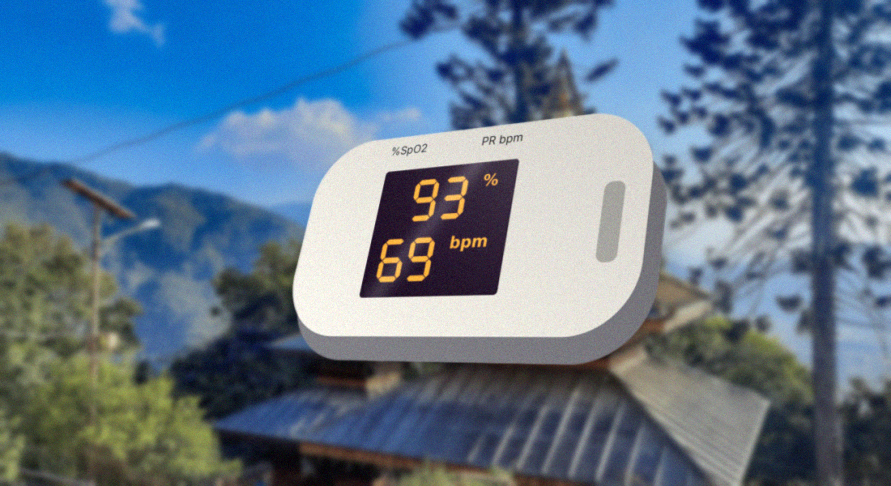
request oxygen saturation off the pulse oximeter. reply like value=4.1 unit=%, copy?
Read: value=93 unit=%
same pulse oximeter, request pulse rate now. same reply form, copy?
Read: value=69 unit=bpm
